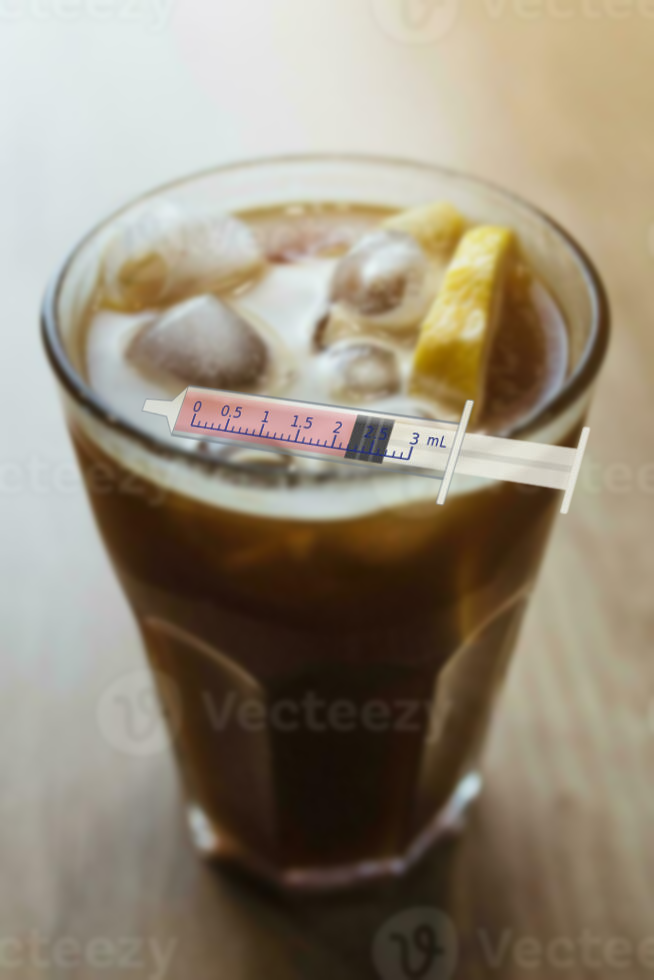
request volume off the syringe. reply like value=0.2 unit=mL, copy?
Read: value=2.2 unit=mL
